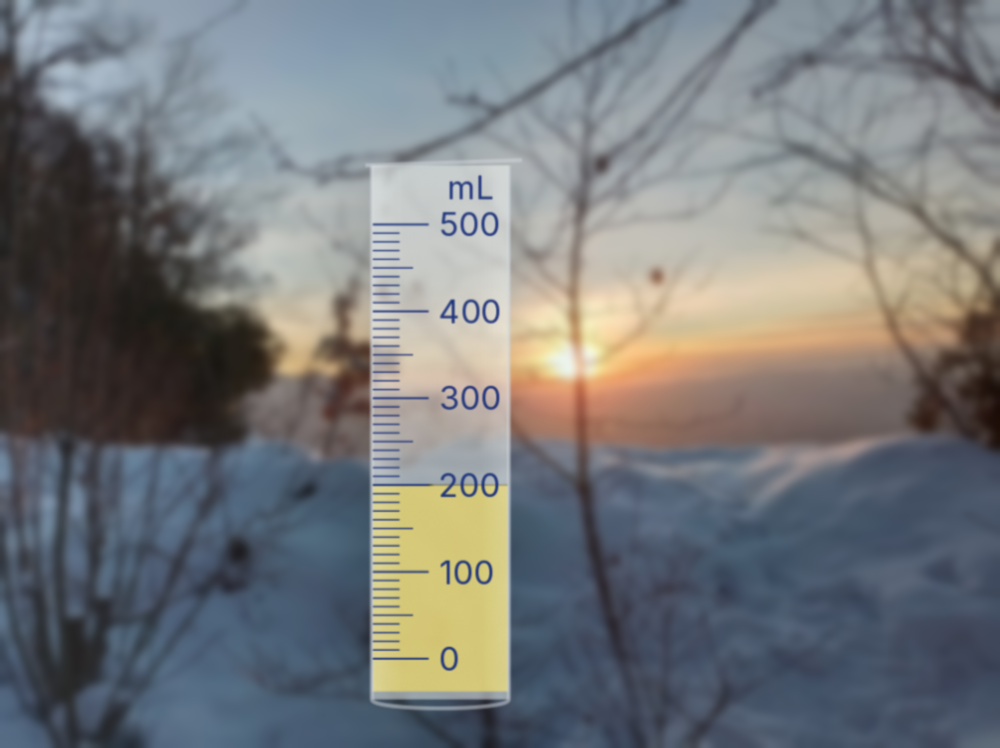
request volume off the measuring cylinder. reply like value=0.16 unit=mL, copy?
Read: value=200 unit=mL
